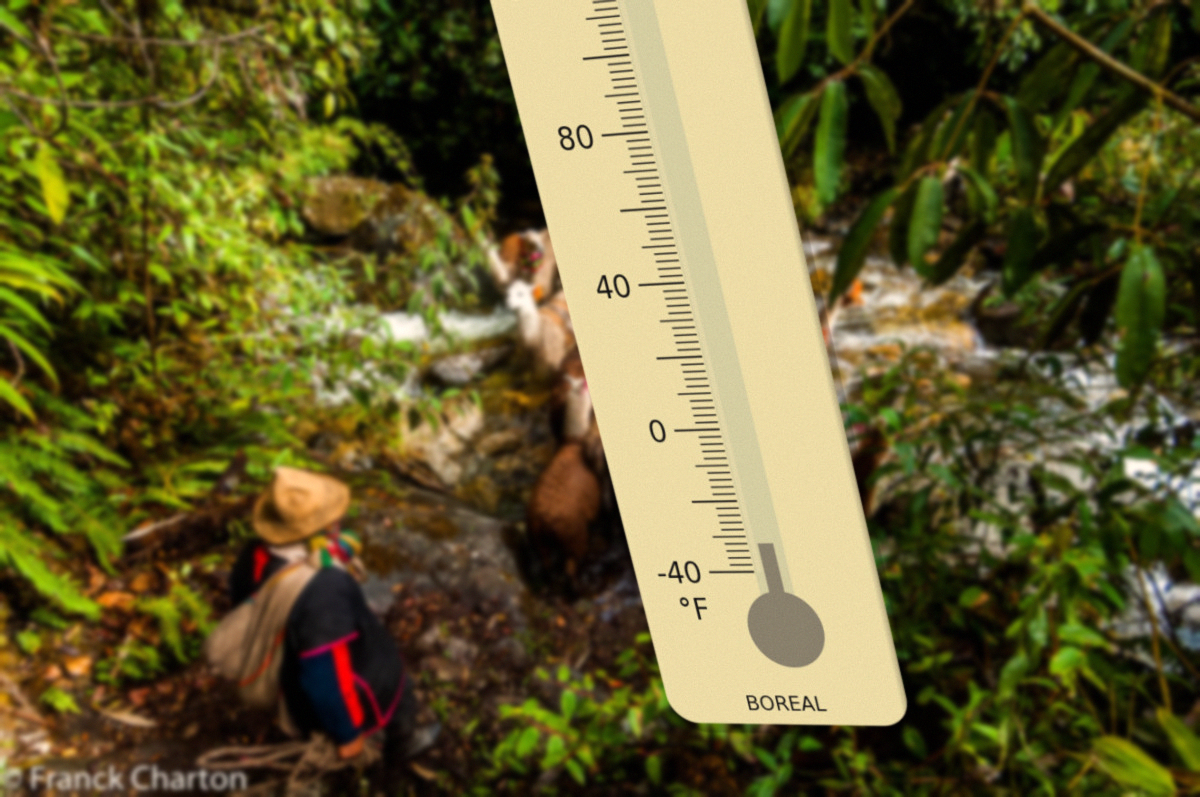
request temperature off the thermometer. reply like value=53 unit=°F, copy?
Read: value=-32 unit=°F
